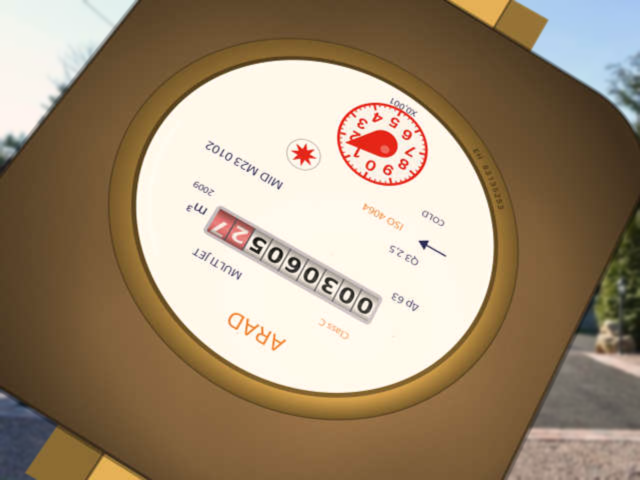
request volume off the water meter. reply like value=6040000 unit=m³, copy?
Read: value=30605.271 unit=m³
